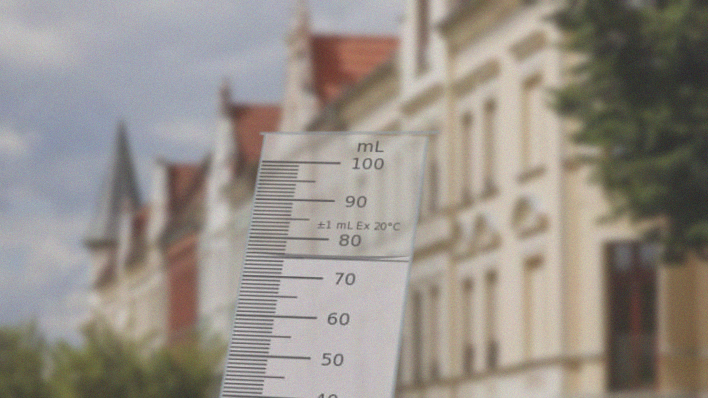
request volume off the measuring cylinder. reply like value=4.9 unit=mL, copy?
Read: value=75 unit=mL
